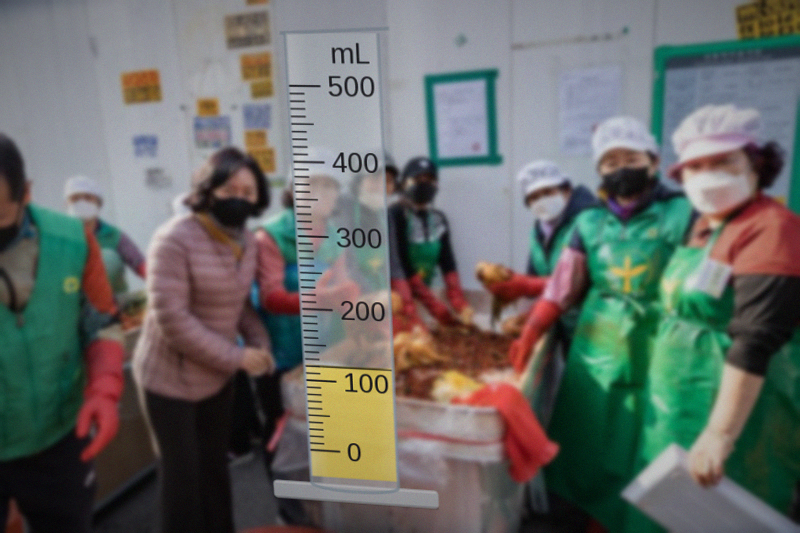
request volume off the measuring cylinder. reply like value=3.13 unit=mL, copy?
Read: value=120 unit=mL
